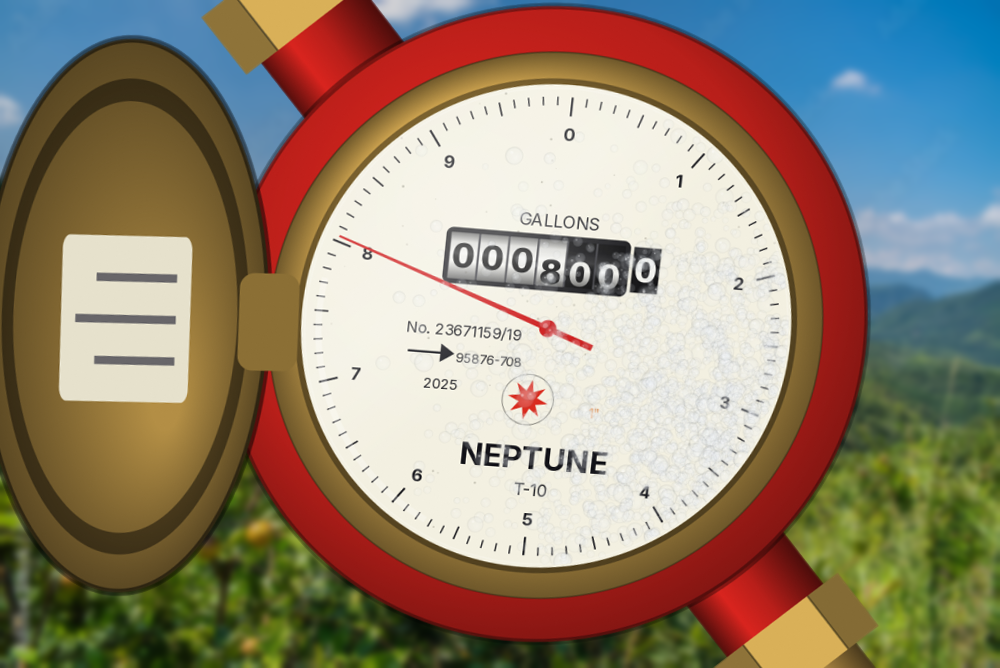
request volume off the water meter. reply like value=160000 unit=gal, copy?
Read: value=7998.0 unit=gal
